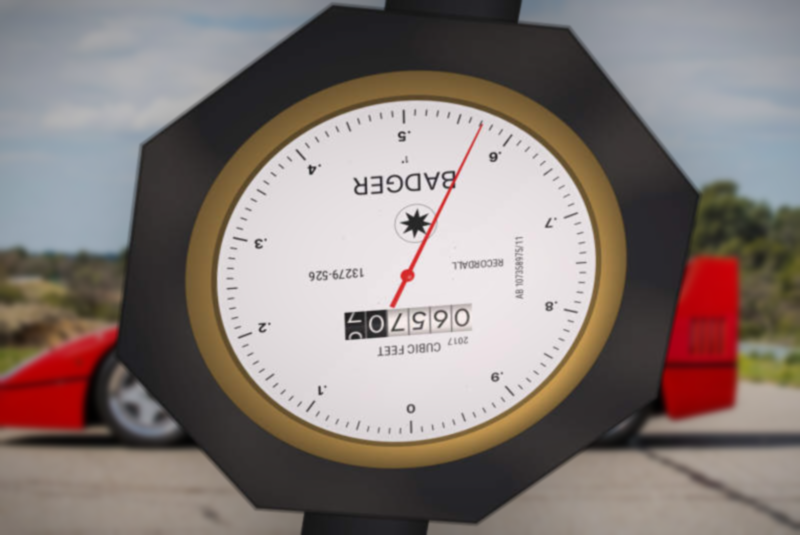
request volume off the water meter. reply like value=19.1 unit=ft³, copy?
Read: value=65706.57 unit=ft³
